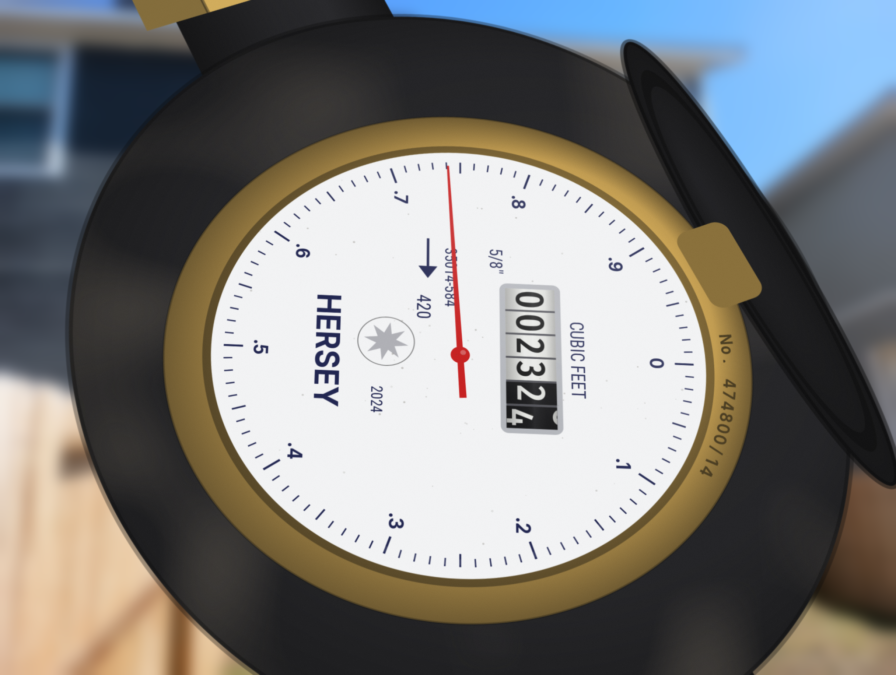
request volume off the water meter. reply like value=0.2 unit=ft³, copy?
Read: value=2323.74 unit=ft³
